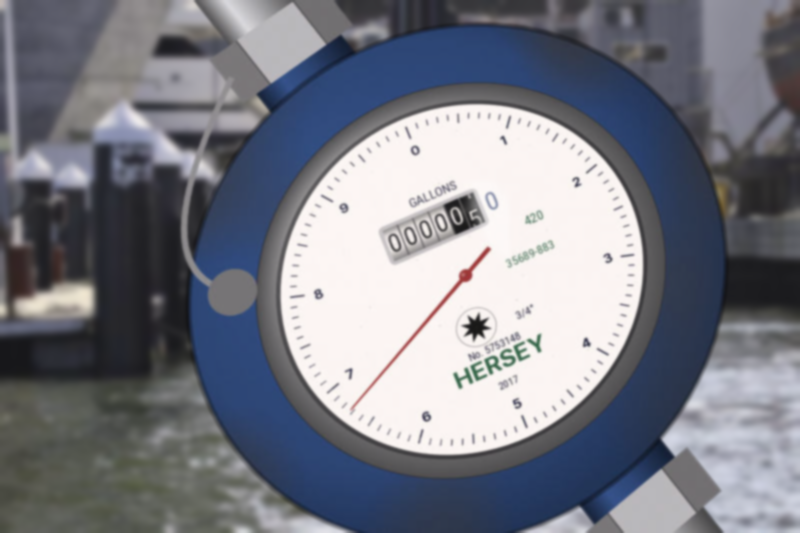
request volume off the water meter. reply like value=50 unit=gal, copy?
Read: value=46.7 unit=gal
